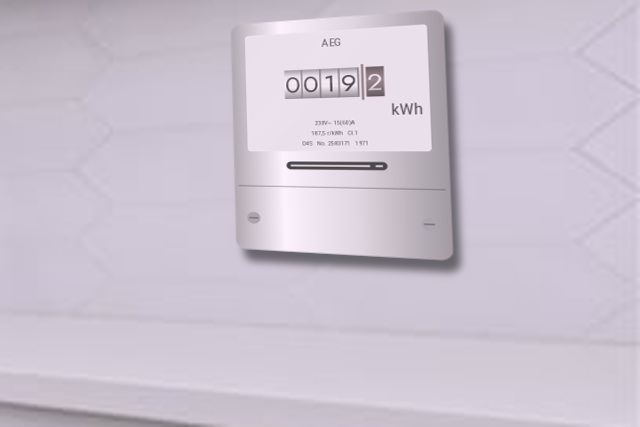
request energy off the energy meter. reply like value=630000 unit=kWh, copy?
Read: value=19.2 unit=kWh
